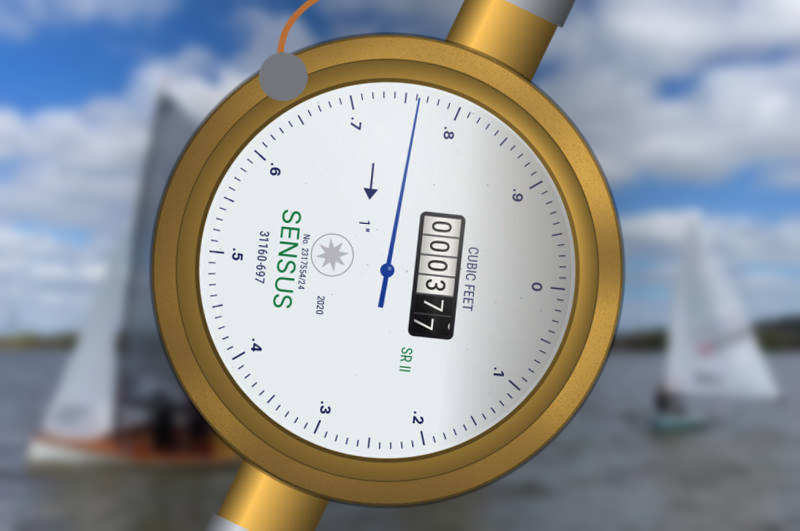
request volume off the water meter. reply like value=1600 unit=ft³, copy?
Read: value=376.76 unit=ft³
